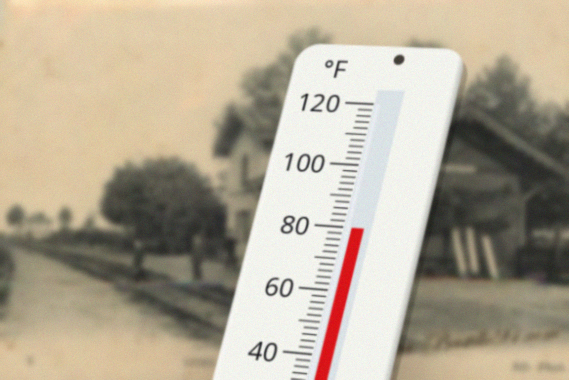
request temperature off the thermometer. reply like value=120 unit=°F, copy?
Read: value=80 unit=°F
